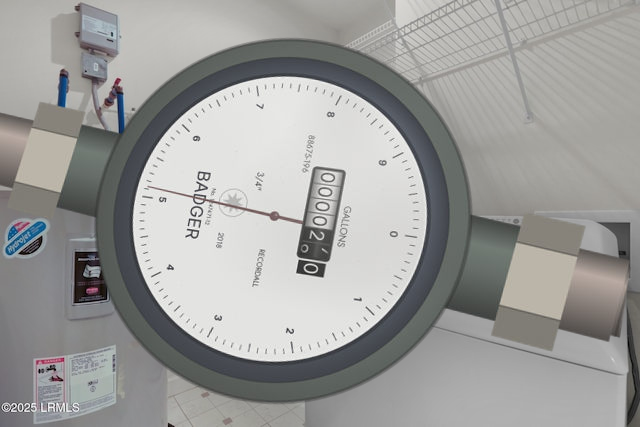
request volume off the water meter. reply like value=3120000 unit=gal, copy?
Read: value=275.1 unit=gal
